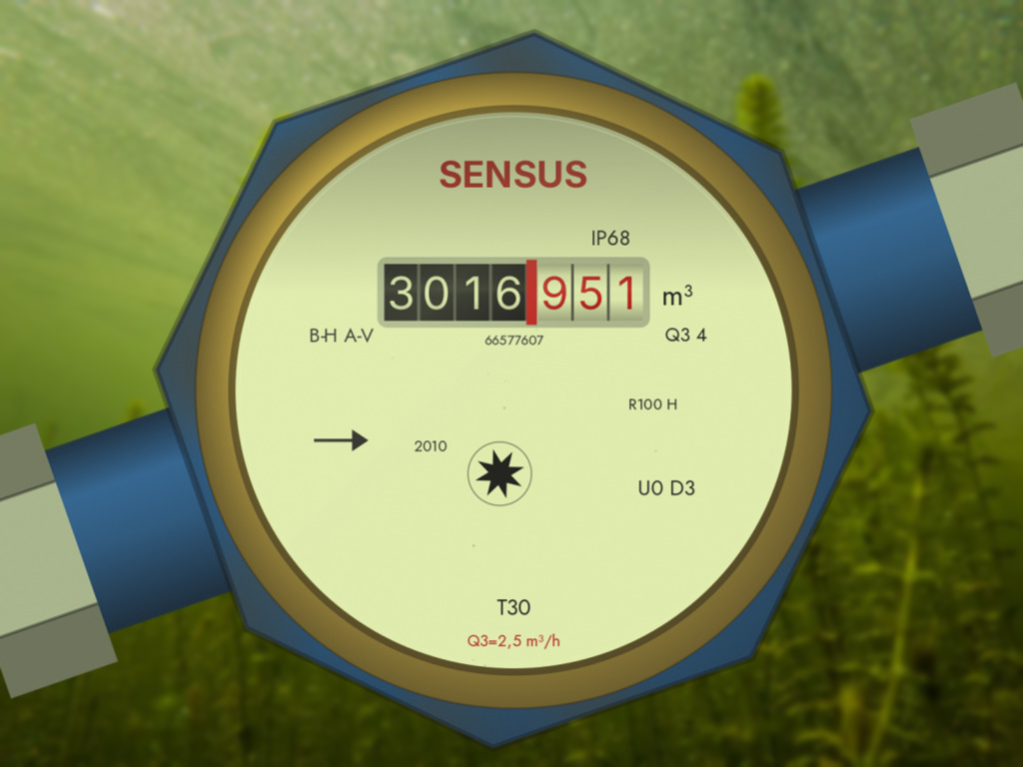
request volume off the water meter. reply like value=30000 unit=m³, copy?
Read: value=3016.951 unit=m³
